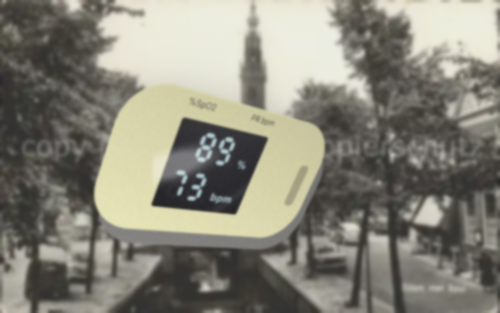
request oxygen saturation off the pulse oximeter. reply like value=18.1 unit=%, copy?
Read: value=89 unit=%
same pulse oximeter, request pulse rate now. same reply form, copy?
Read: value=73 unit=bpm
